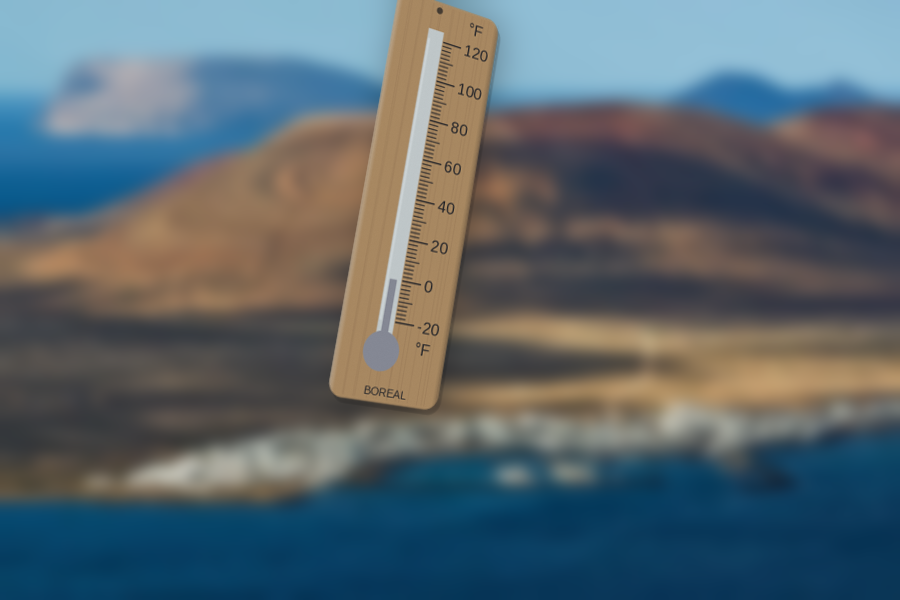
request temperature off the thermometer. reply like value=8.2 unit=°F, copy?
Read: value=0 unit=°F
